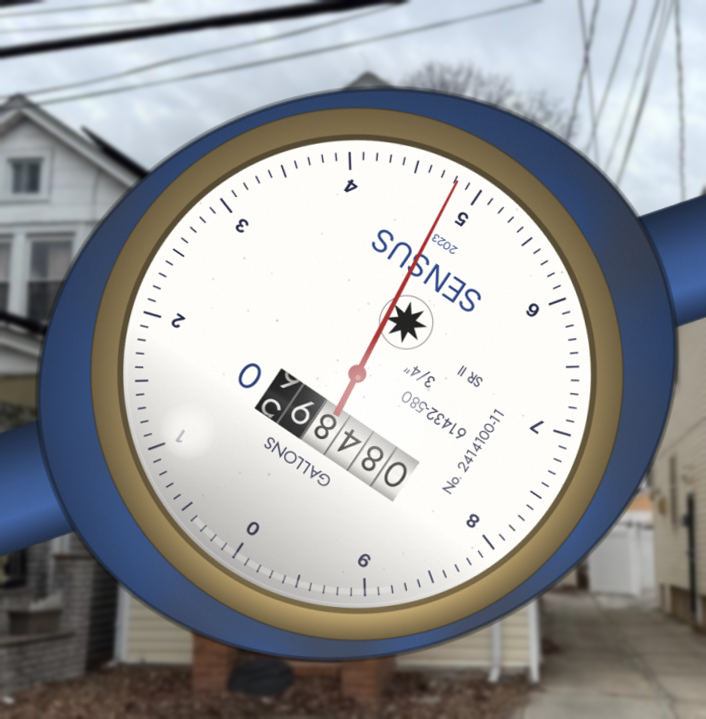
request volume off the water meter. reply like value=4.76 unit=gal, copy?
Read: value=848954.8 unit=gal
